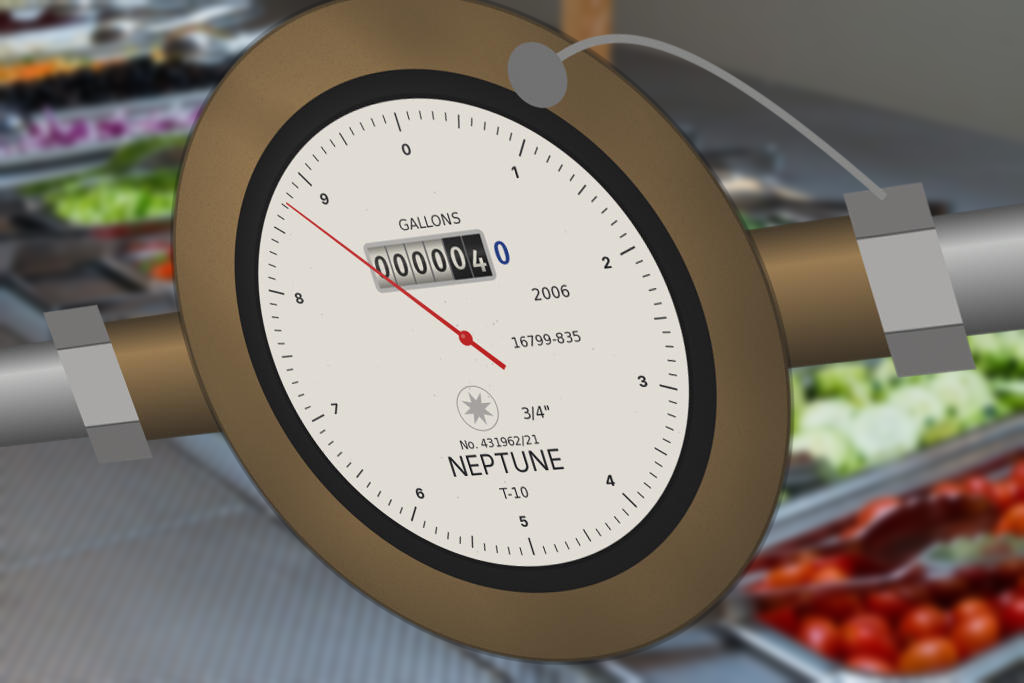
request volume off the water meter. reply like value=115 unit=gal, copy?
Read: value=38.7 unit=gal
